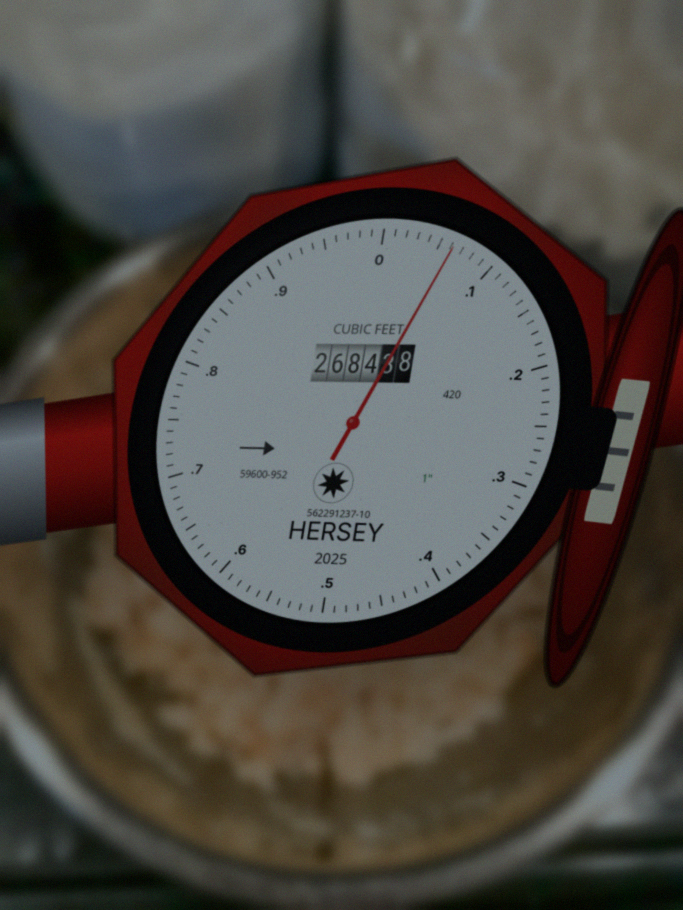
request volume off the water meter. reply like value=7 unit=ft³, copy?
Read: value=268438.06 unit=ft³
